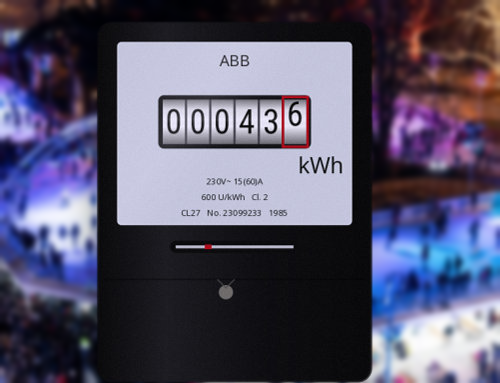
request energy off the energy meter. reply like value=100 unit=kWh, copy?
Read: value=43.6 unit=kWh
